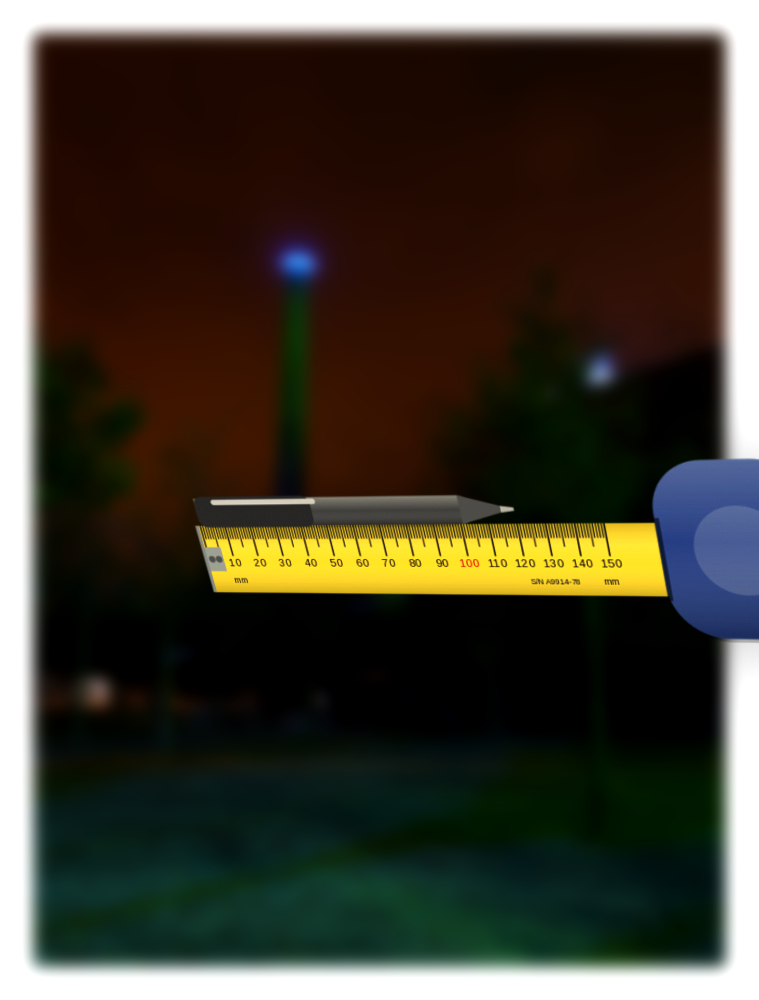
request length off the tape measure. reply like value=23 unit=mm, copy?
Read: value=120 unit=mm
